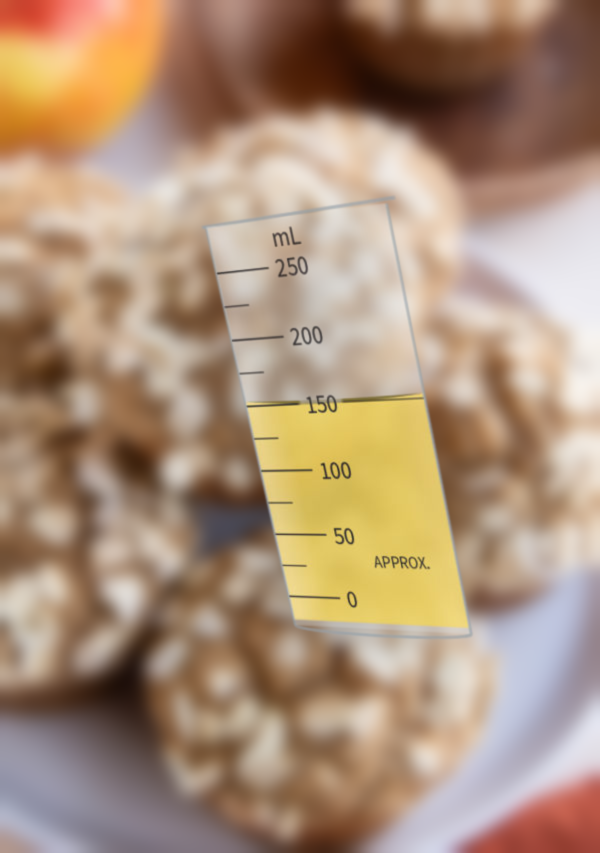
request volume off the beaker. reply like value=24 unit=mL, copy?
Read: value=150 unit=mL
